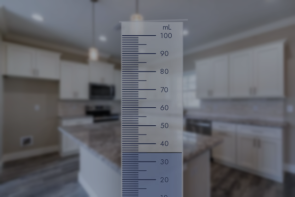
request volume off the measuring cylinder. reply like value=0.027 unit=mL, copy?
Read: value=35 unit=mL
